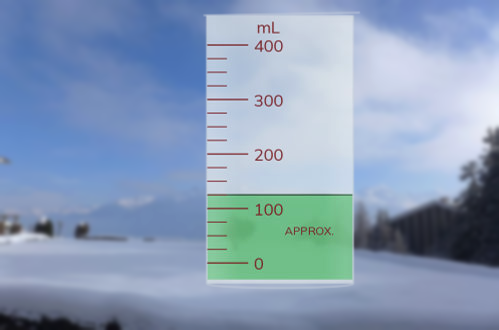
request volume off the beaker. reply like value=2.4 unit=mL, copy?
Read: value=125 unit=mL
